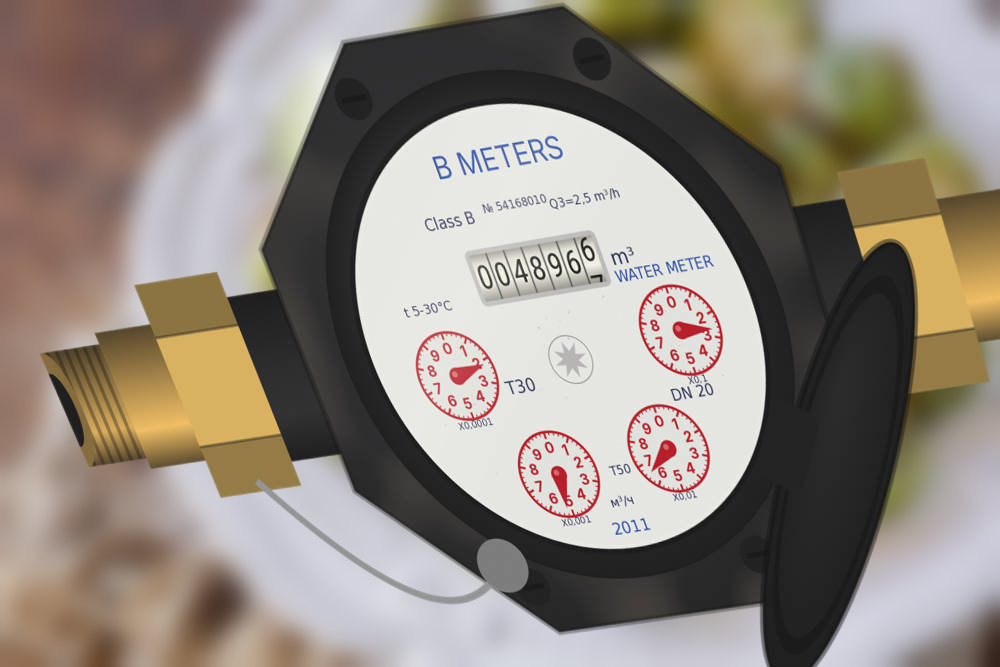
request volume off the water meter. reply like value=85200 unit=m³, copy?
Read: value=48966.2652 unit=m³
